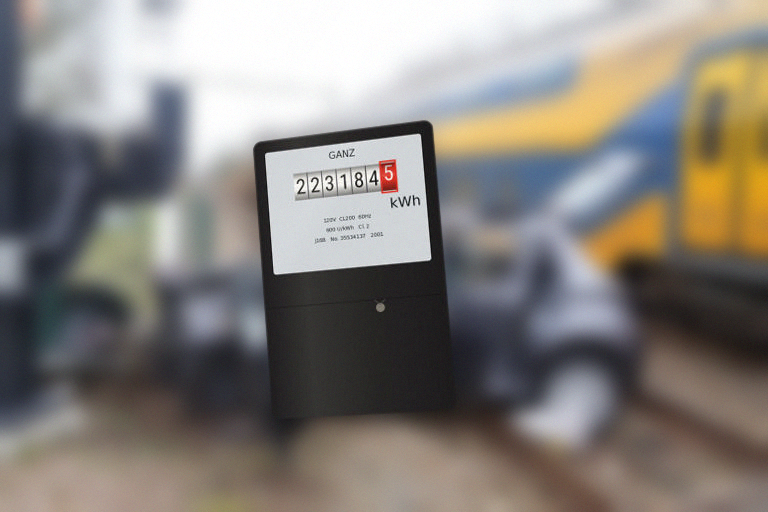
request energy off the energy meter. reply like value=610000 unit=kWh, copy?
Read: value=223184.5 unit=kWh
